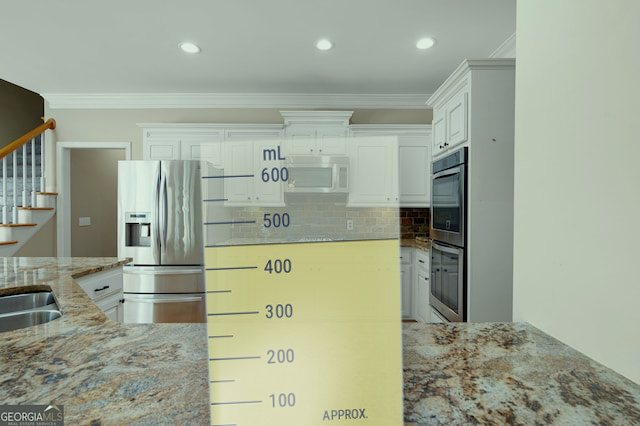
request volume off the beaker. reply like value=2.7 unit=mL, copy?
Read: value=450 unit=mL
